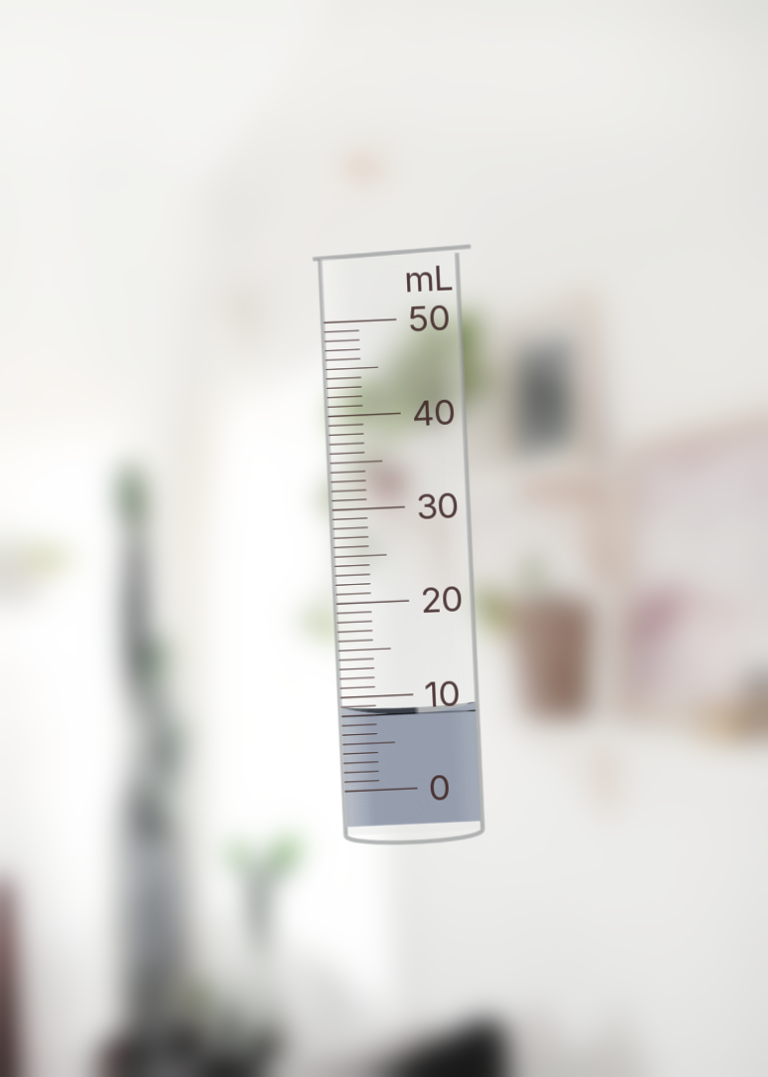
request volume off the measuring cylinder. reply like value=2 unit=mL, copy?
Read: value=8 unit=mL
